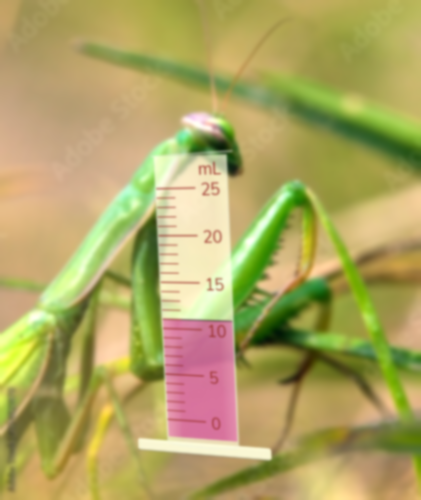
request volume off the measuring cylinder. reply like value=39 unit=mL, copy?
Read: value=11 unit=mL
